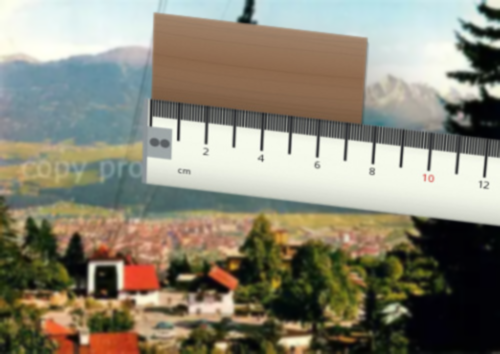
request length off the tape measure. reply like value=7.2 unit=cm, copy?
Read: value=7.5 unit=cm
